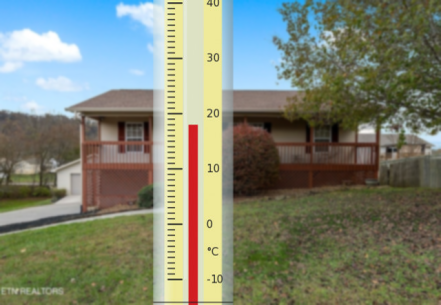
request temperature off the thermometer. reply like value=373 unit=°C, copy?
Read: value=18 unit=°C
